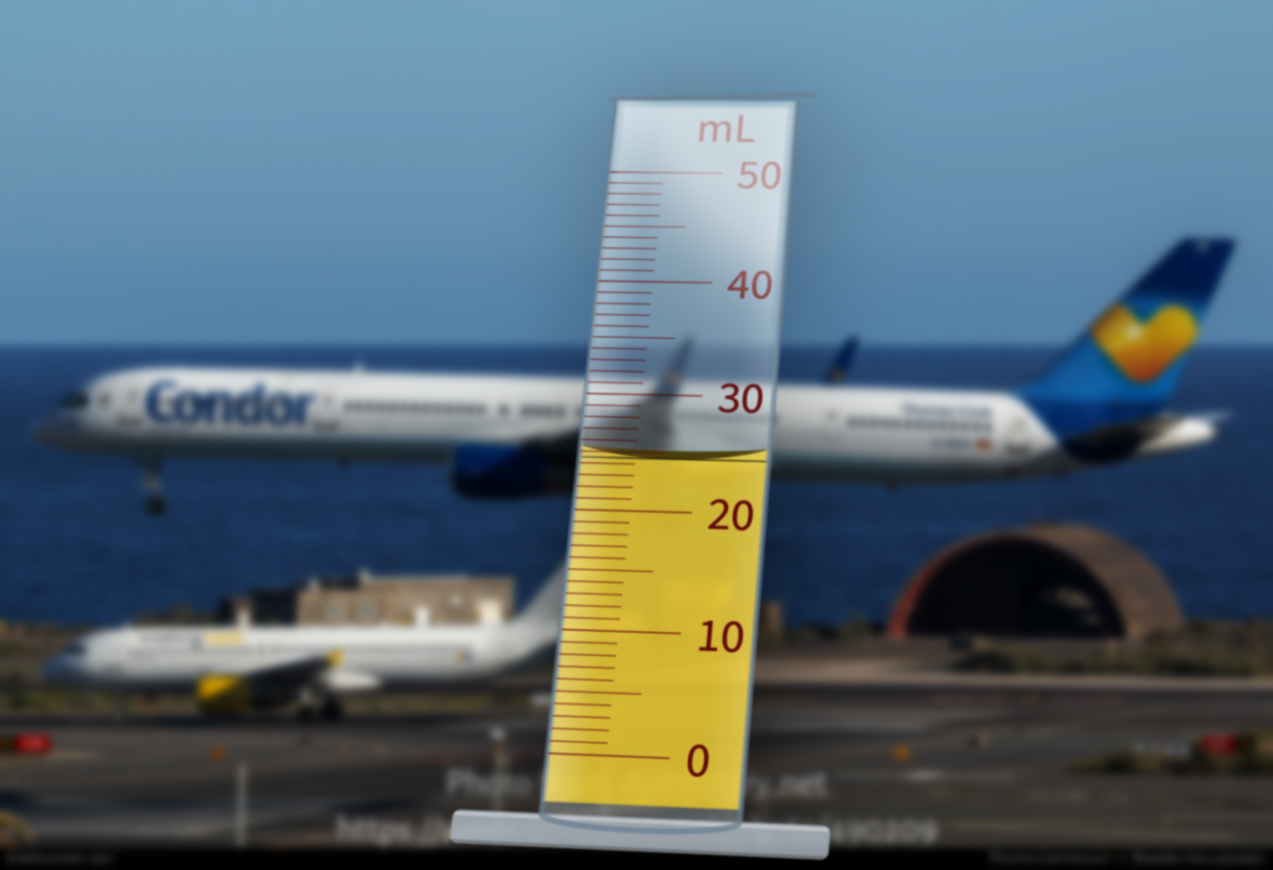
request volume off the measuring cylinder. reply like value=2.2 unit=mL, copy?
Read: value=24.5 unit=mL
